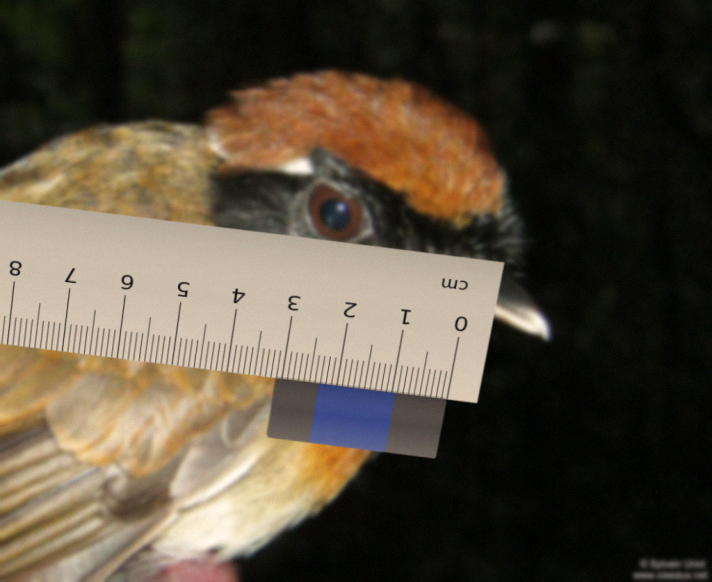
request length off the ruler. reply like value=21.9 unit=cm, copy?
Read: value=3.1 unit=cm
